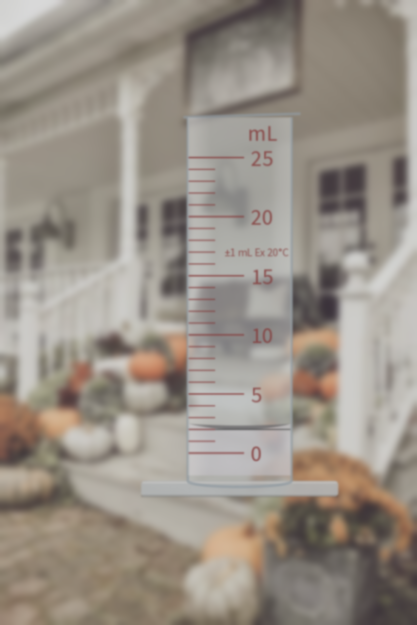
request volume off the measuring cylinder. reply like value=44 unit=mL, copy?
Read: value=2 unit=mL
